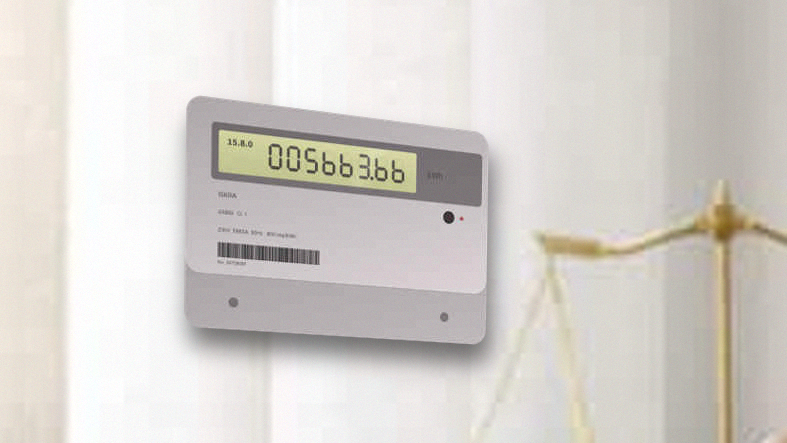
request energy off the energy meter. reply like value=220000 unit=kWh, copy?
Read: value=5663.66 unit=kWh
